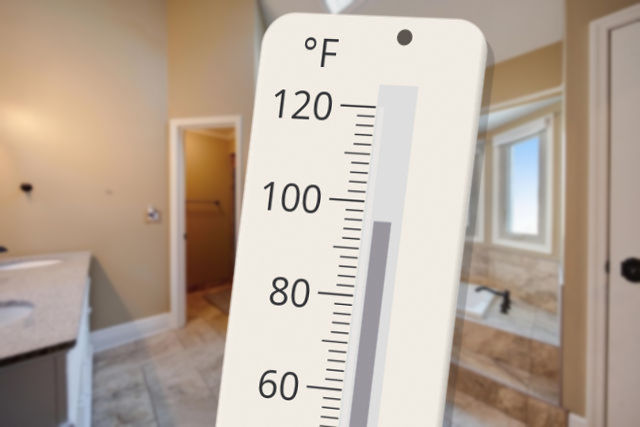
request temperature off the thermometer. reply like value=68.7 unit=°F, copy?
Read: value=96 unit=°F
